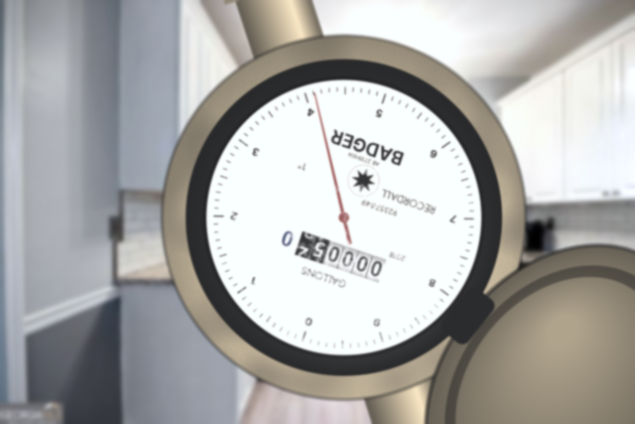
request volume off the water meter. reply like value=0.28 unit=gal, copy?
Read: value=524.1 unit=gal
